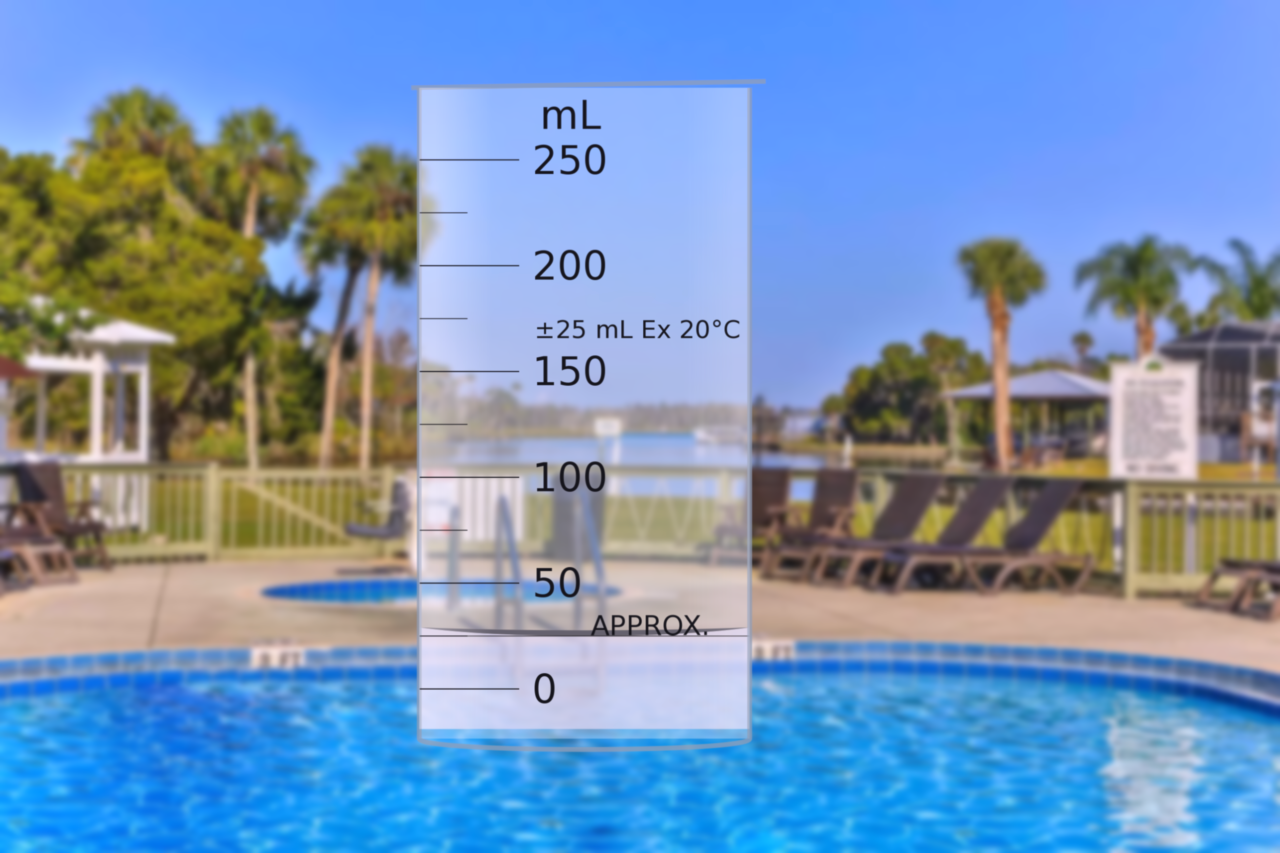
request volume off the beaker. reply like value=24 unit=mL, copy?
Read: value=25 unit=mL
